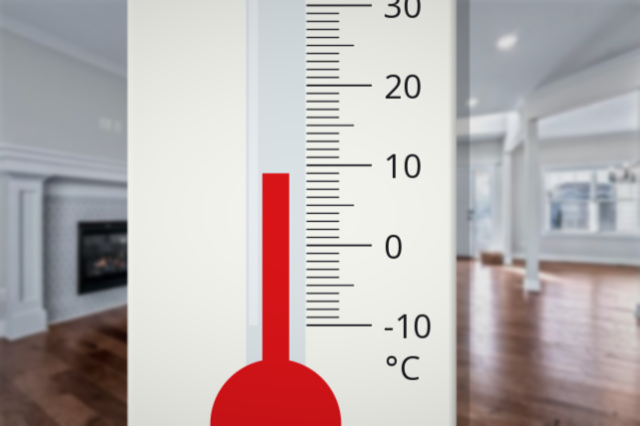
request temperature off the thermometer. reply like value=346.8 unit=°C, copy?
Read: value=9 unit=°C
